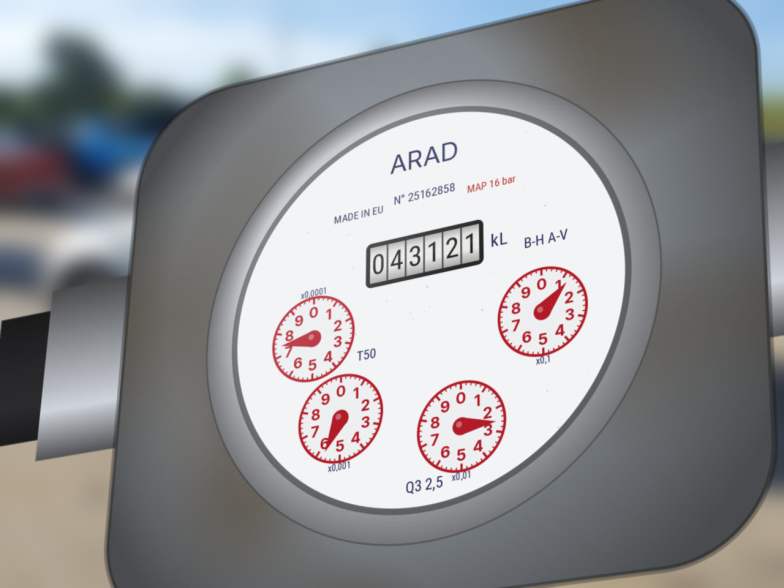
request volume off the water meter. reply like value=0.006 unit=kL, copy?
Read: value=43121.1257 unit=kL
